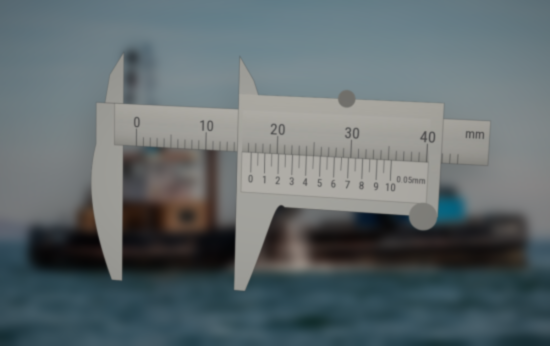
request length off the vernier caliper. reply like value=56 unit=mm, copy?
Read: value=16.4 unit=mm
